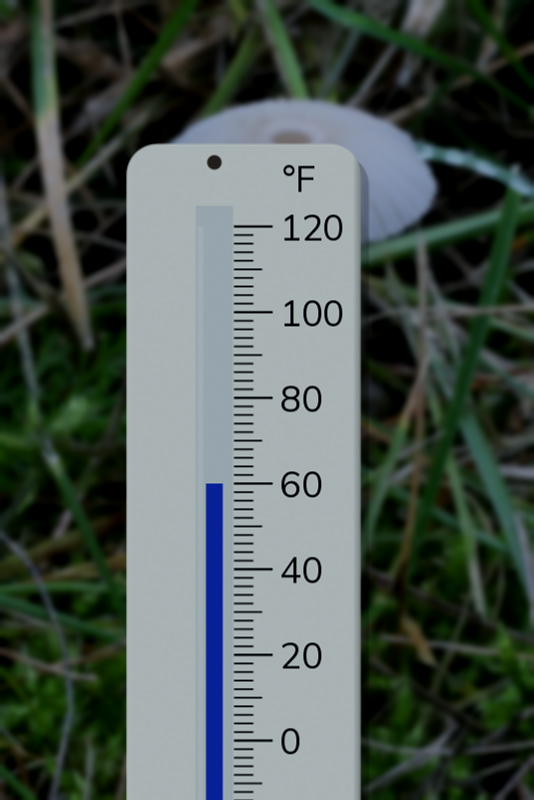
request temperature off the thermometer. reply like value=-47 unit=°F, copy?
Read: value=60 unit=°F
